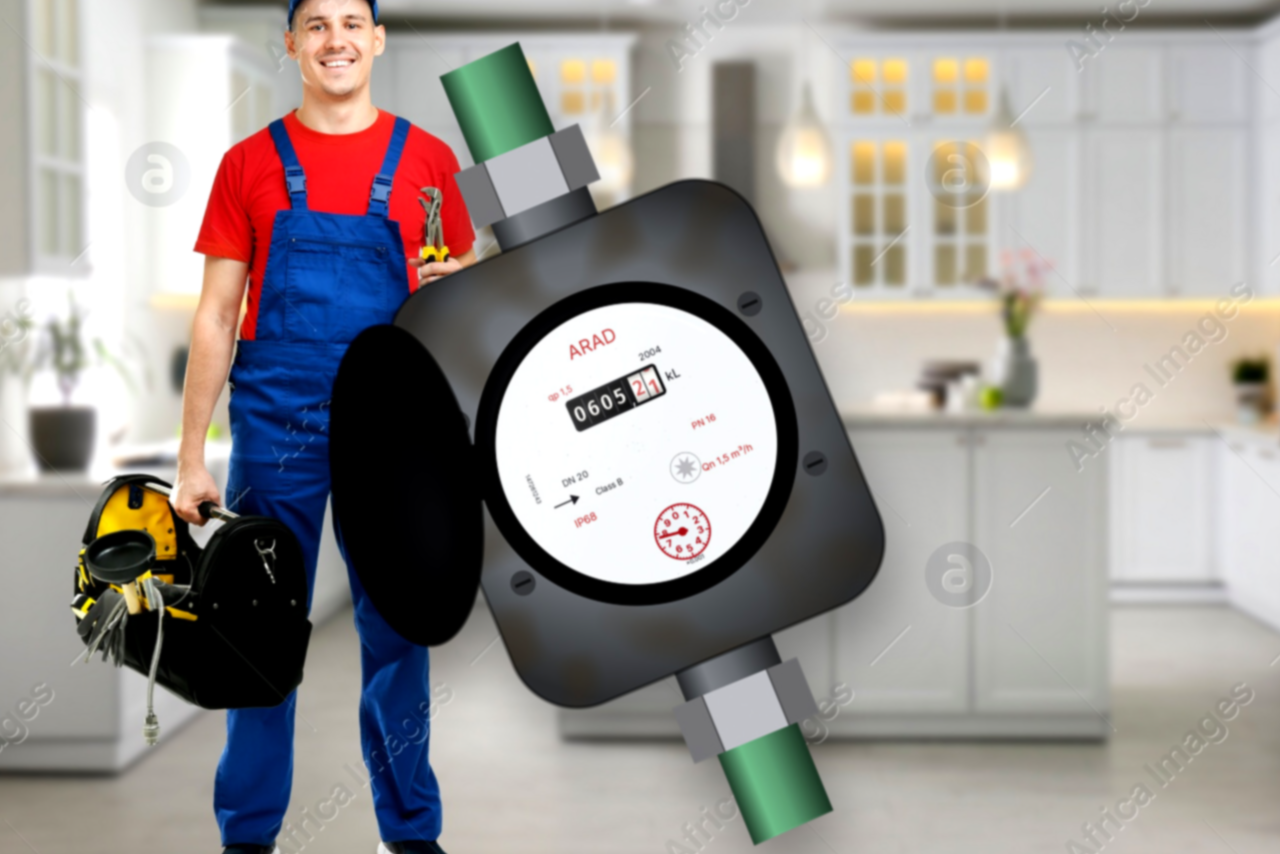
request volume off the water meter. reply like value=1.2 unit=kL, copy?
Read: value=605.207 unit=kL
